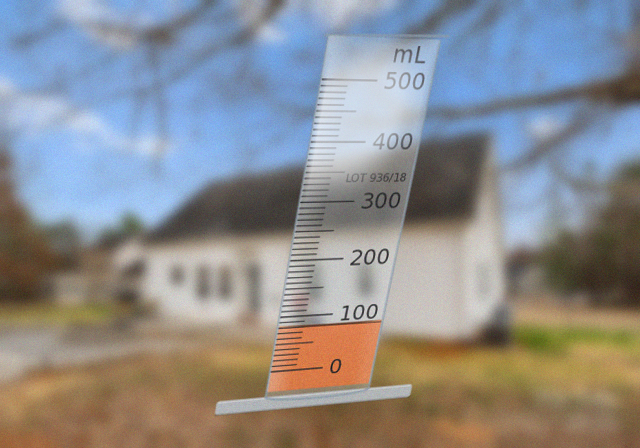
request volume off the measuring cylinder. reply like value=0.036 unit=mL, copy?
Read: value=80 unit=mL
